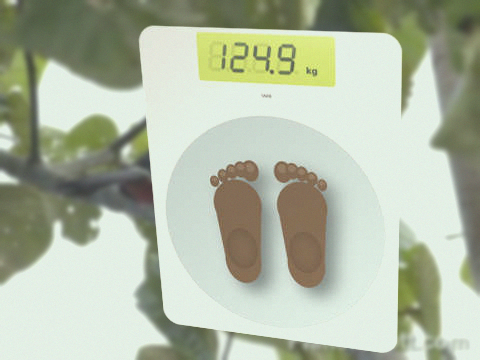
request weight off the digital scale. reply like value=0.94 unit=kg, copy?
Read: value=124.9 unit=kg
